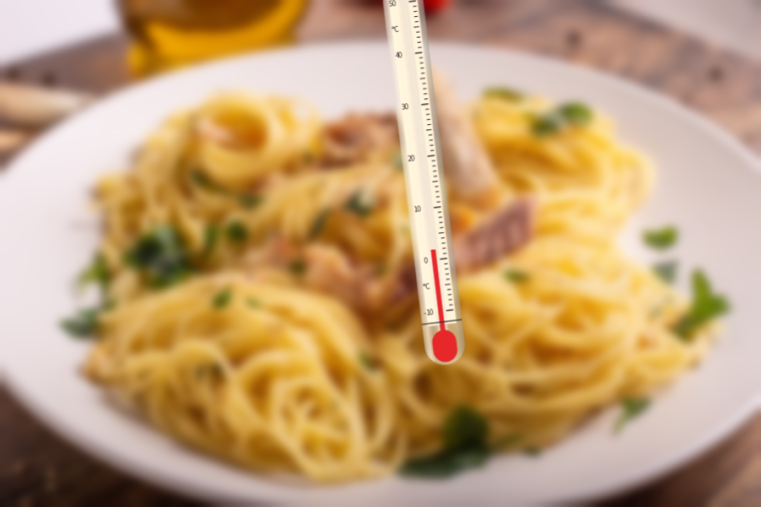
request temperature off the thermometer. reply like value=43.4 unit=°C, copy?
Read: value=2 unit=°C
